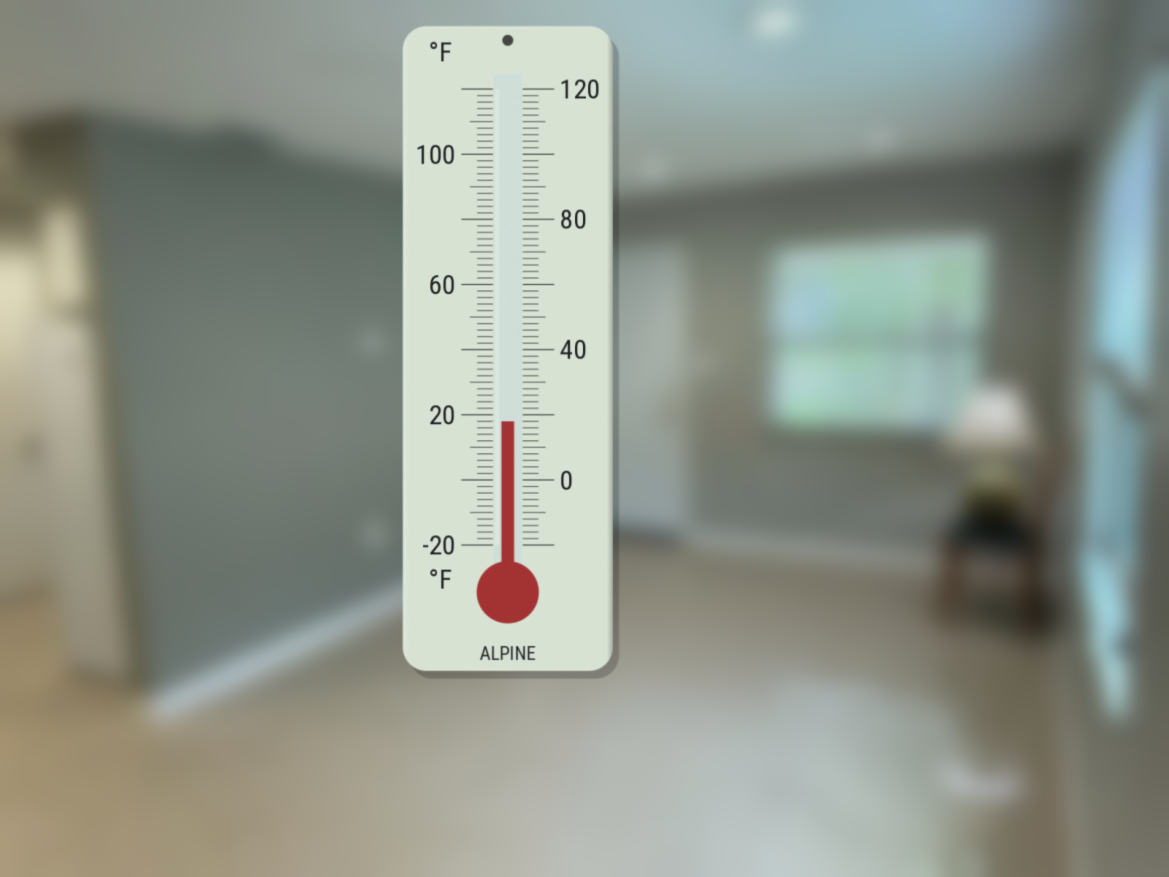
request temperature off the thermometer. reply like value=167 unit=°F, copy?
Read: value=18 unit=°F
